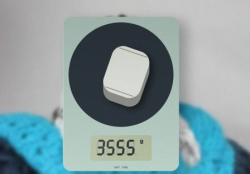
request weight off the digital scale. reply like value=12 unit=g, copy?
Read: value=3555 unit=g
